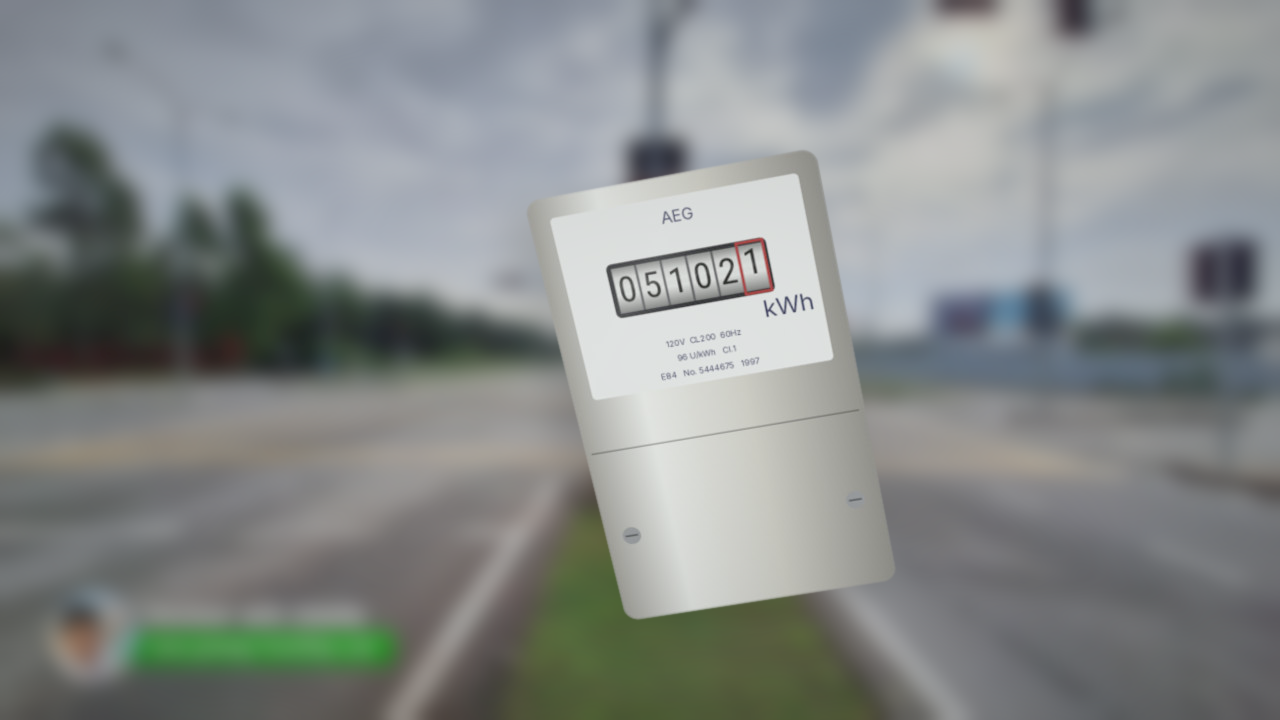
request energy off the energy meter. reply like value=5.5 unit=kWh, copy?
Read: value=5102.1 unit=kWh
